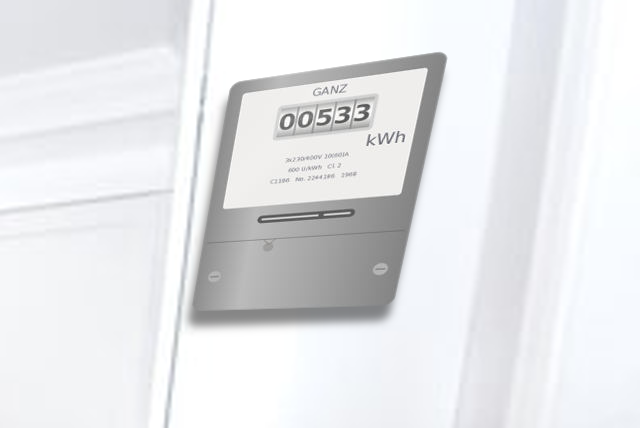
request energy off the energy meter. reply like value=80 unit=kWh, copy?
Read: value=533 unit=kWh
